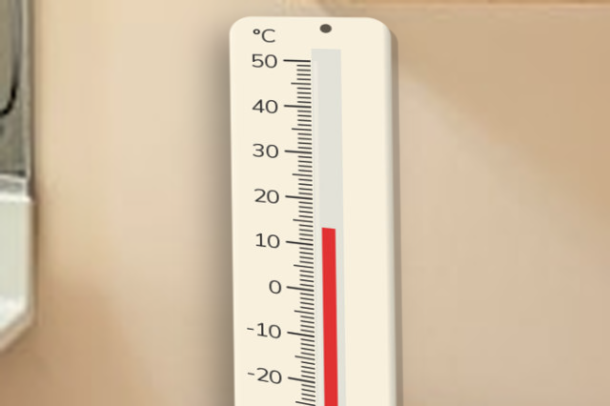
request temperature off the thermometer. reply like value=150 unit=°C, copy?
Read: value=14 unit=°C
